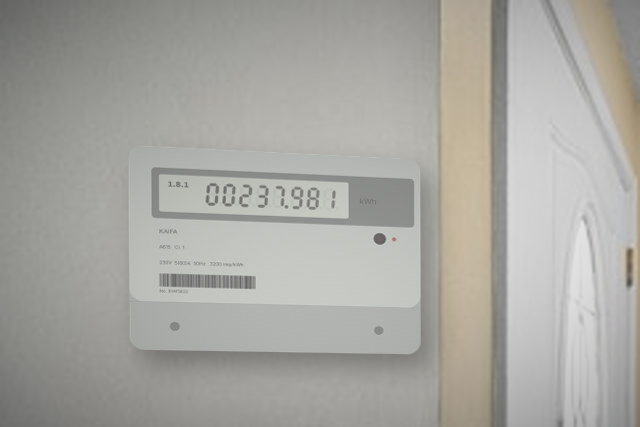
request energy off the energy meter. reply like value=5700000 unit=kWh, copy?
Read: value=237.981 unit=kWh
